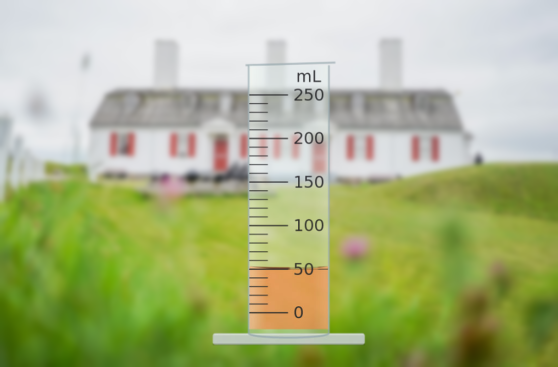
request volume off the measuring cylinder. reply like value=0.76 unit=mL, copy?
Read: value=50 unit=mL
